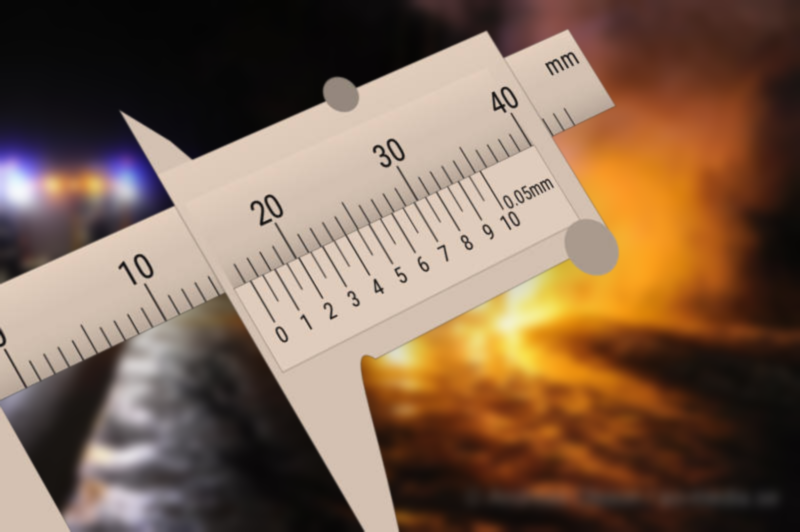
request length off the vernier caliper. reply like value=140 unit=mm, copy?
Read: value=16.4 unit=mm
